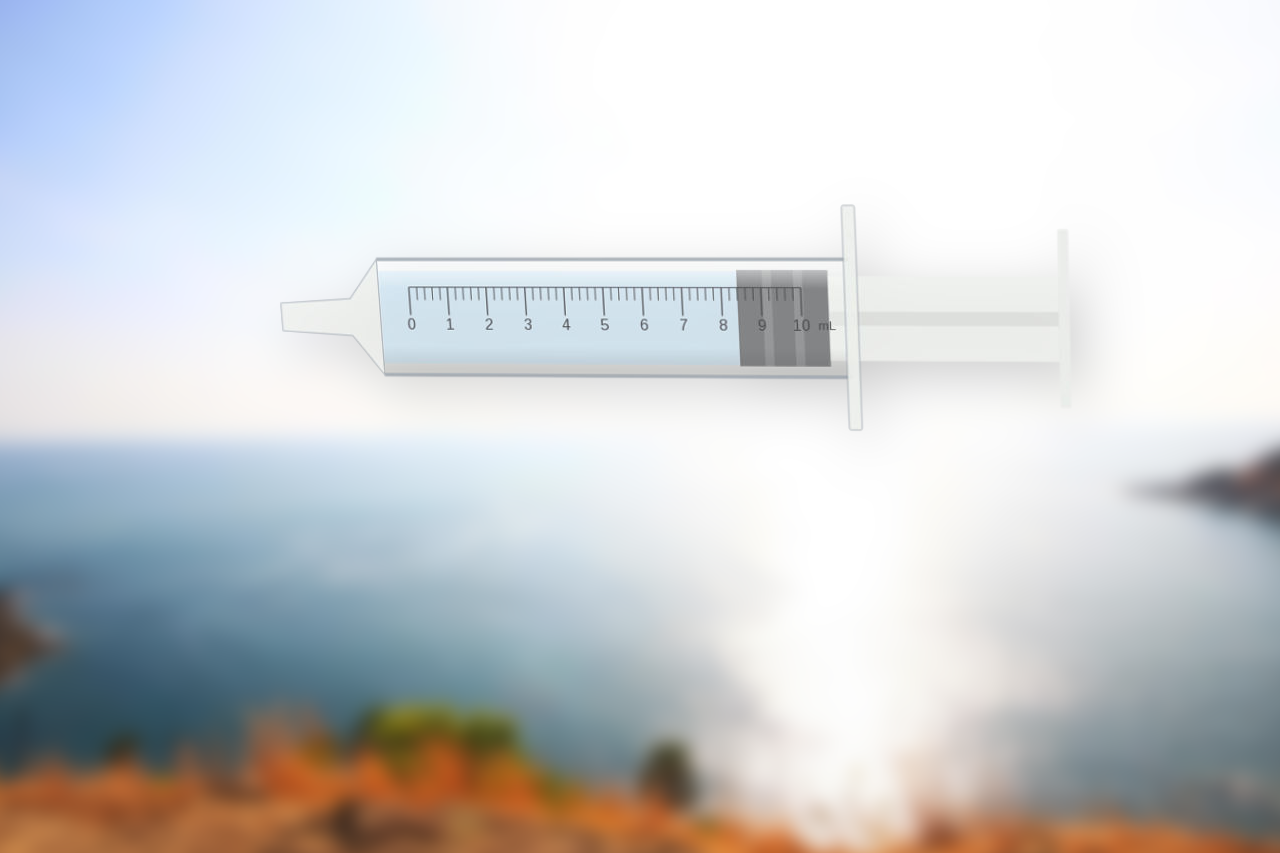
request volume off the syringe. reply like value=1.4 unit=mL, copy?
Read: value=8.4 unit=mL
